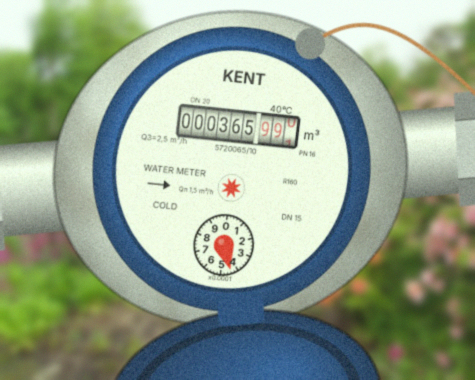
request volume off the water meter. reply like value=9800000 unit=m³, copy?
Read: value=365.9904 unit=m³
